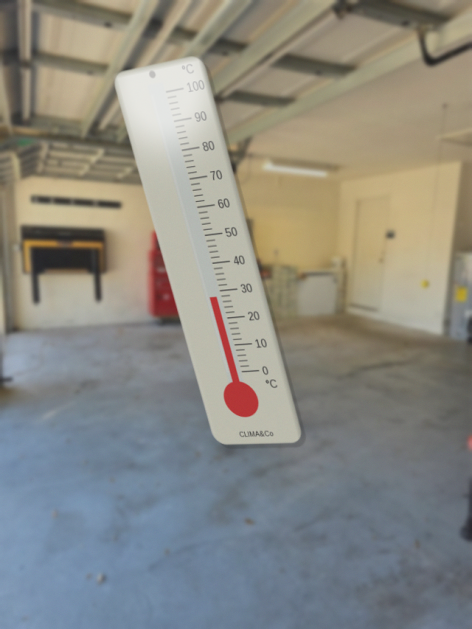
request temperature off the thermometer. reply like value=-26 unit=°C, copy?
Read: value=28 unit=°C
